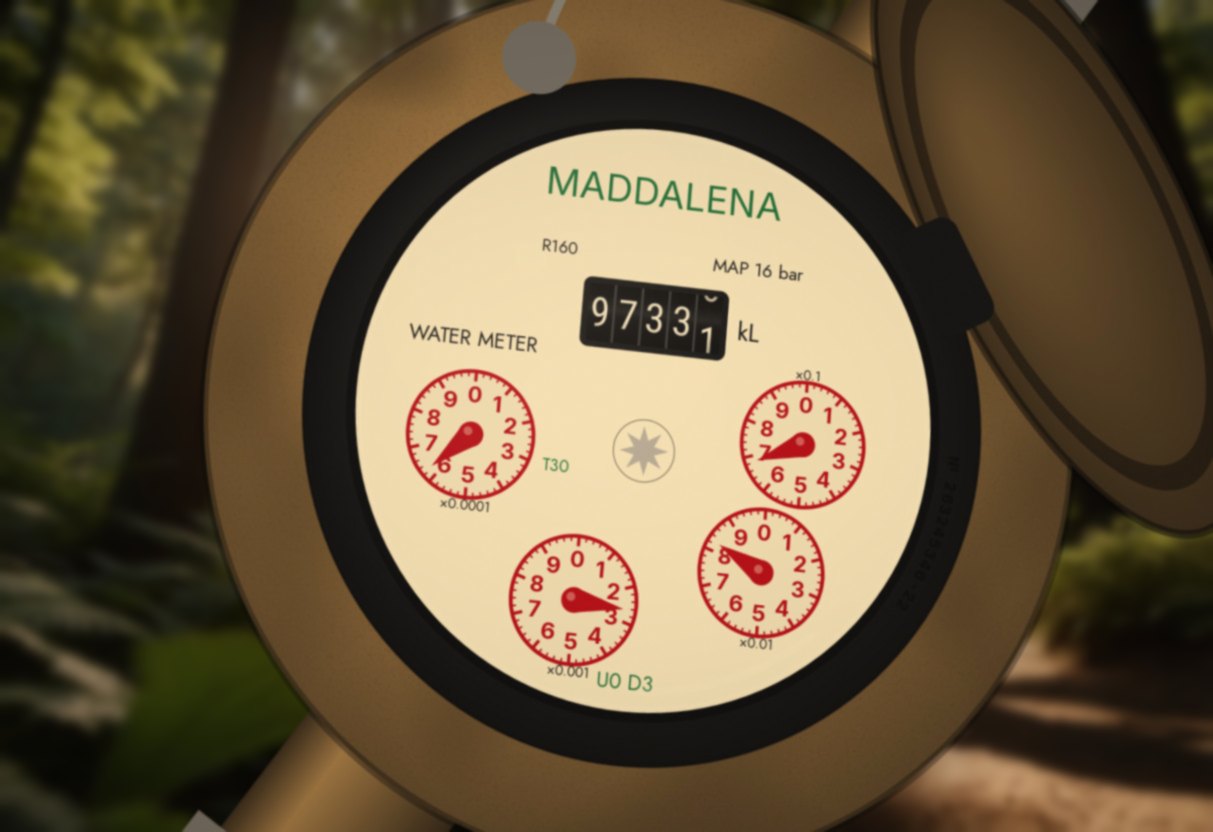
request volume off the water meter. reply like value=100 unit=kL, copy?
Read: value=97330.6826 unit=kL
